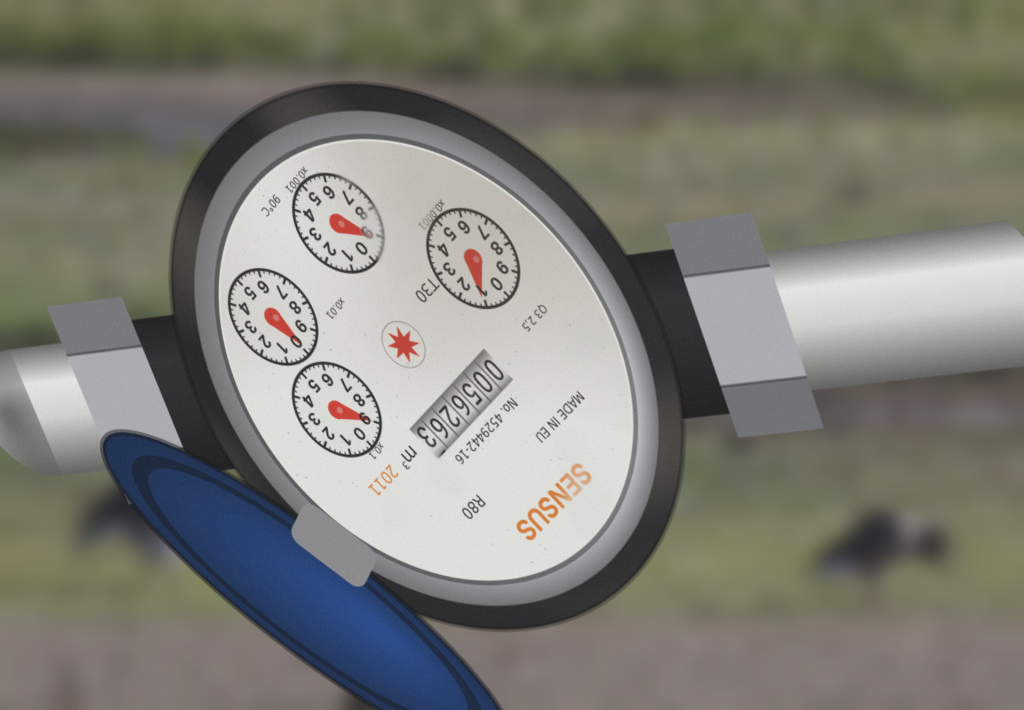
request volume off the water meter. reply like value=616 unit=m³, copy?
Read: value=56262.8991 unit=m³
